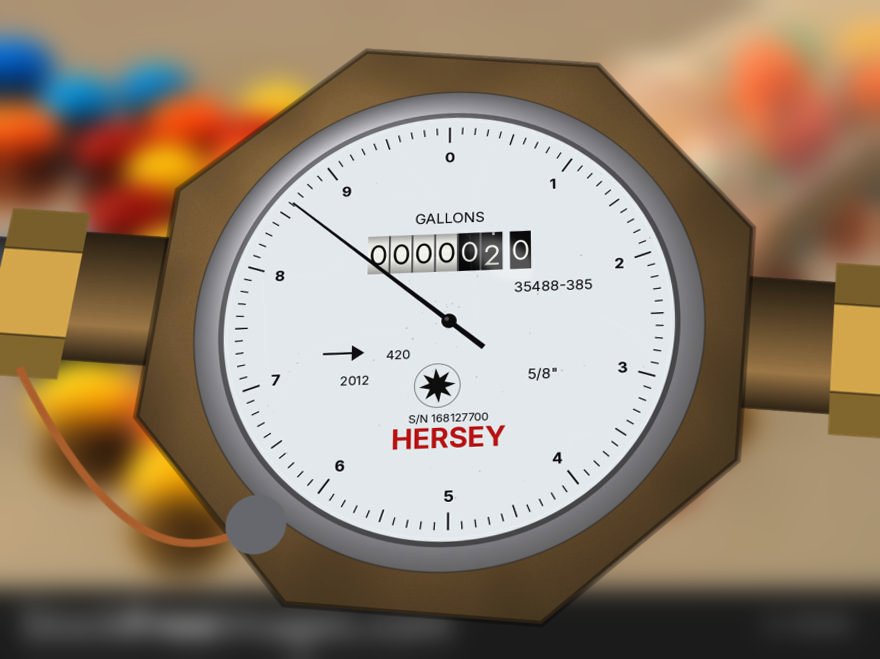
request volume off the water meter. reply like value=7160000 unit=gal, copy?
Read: value=18.6 unit=gal
